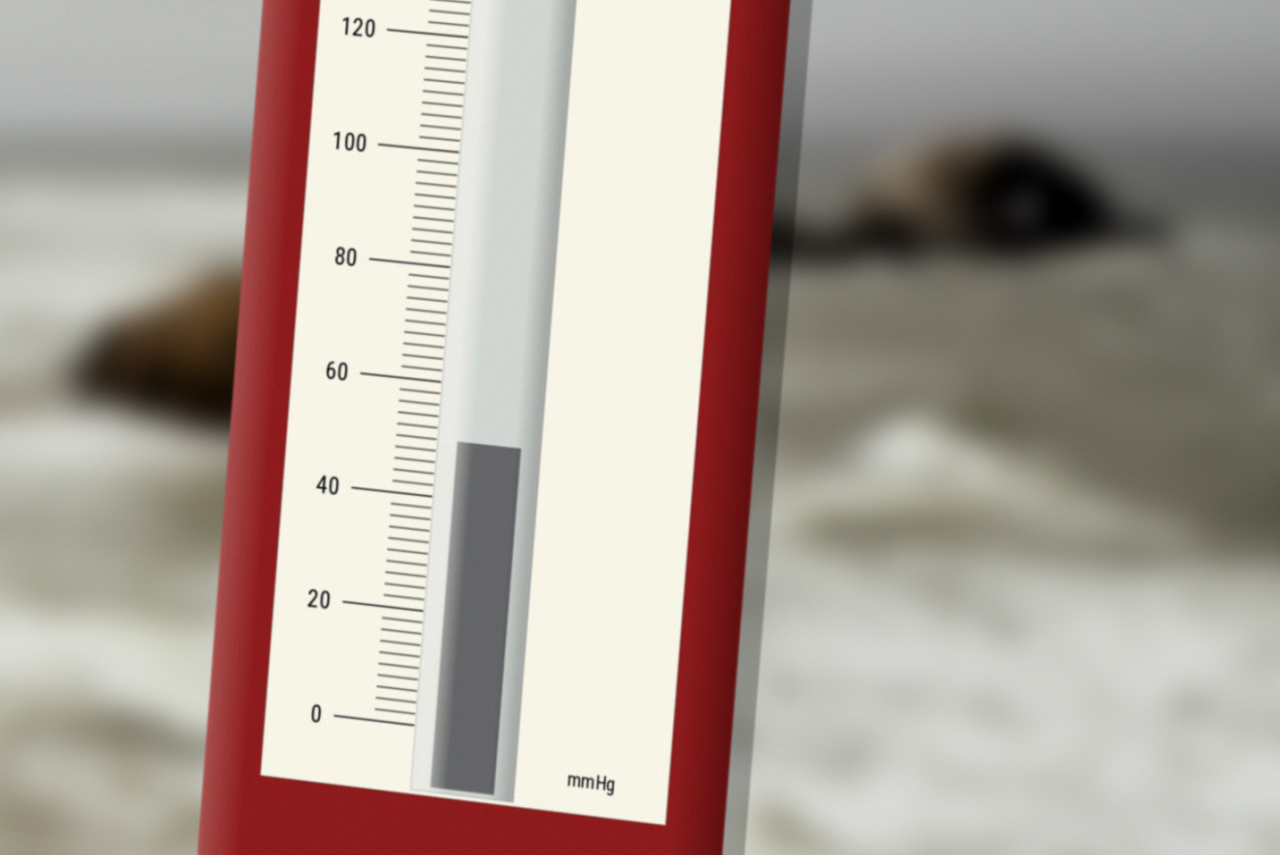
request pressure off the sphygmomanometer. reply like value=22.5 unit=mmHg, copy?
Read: value=50 unit=mmHg
